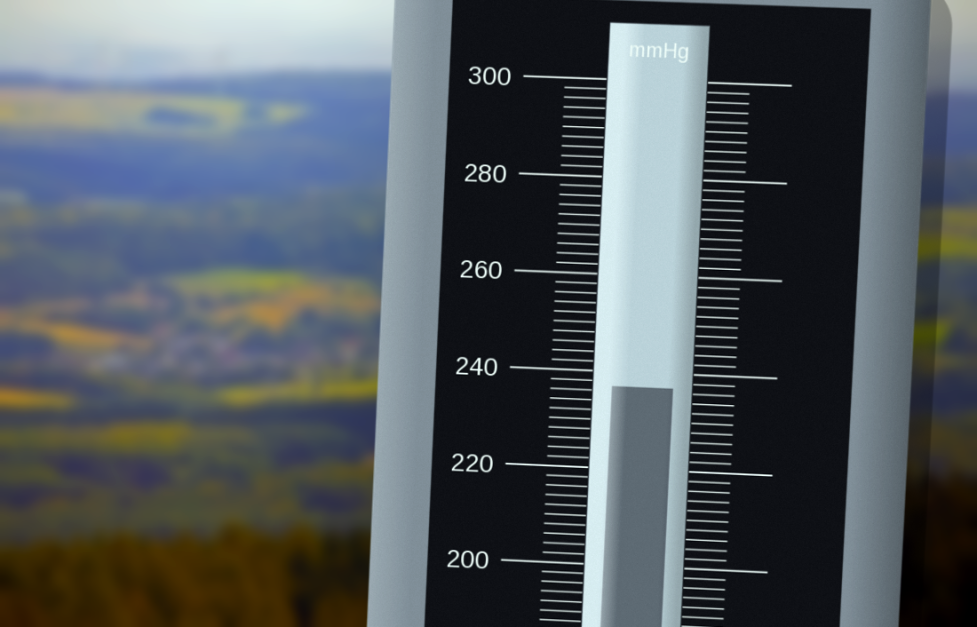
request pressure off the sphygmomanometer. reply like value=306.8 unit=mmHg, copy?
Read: value=237 unit=mmHg
